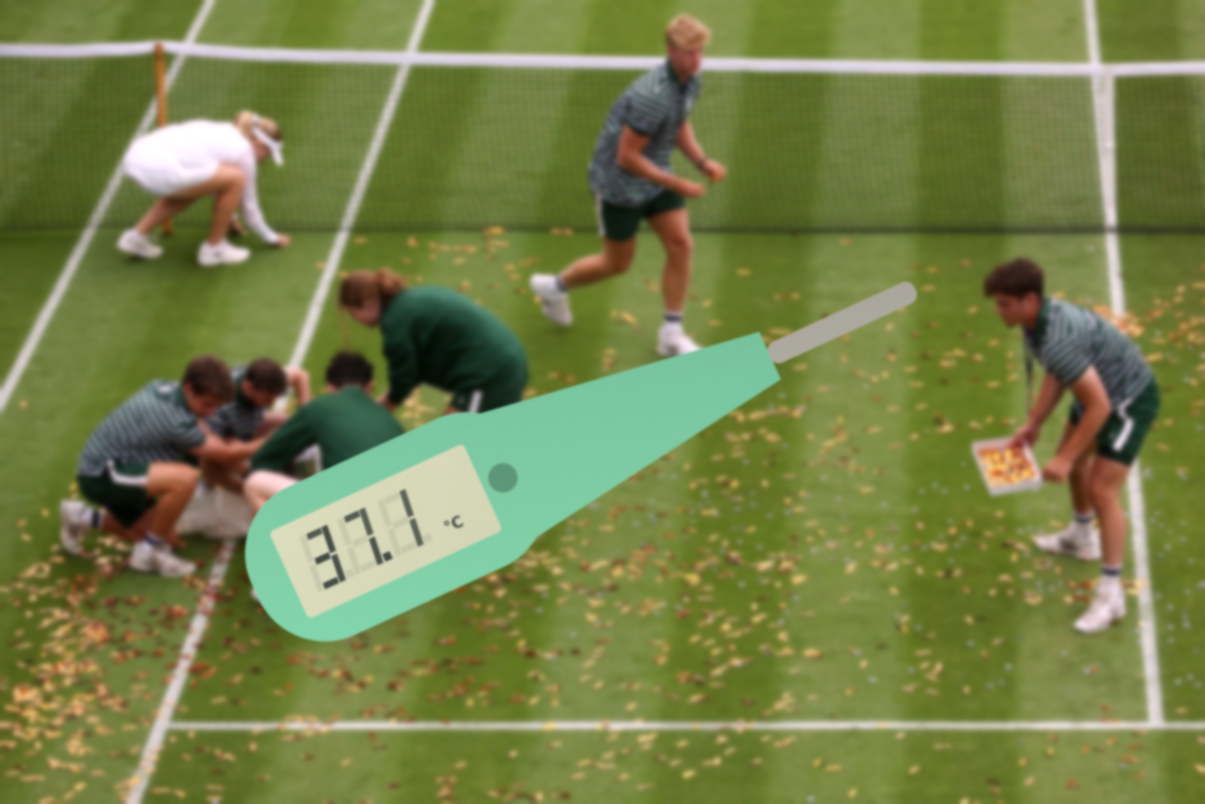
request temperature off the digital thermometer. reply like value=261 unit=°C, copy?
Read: value=37.1 unit=°C
